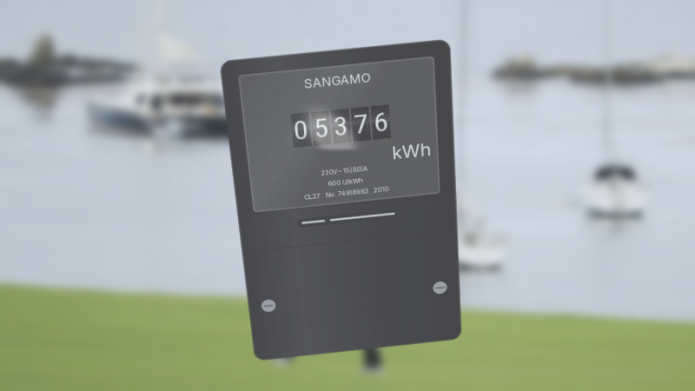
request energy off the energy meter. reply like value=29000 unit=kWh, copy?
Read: value=5376 unit=kWh
